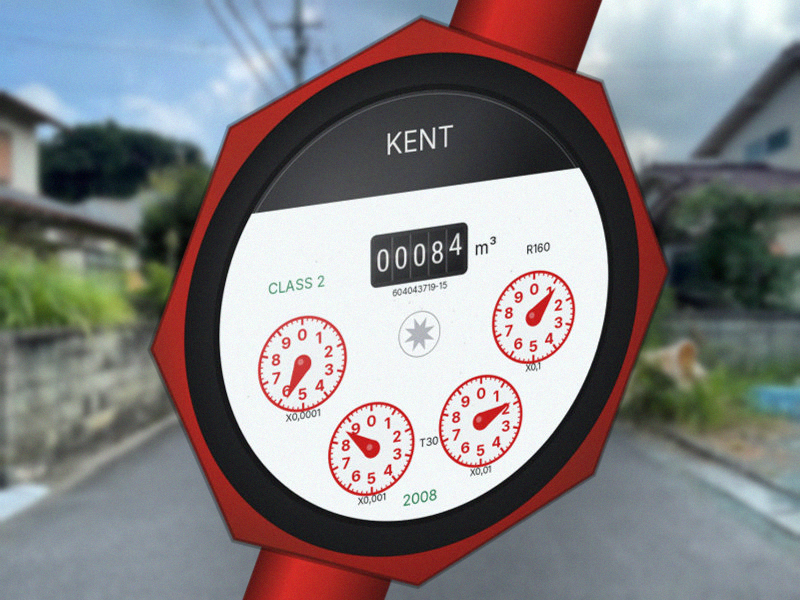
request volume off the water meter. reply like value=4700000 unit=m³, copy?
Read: value=84.1185 unit=m³
